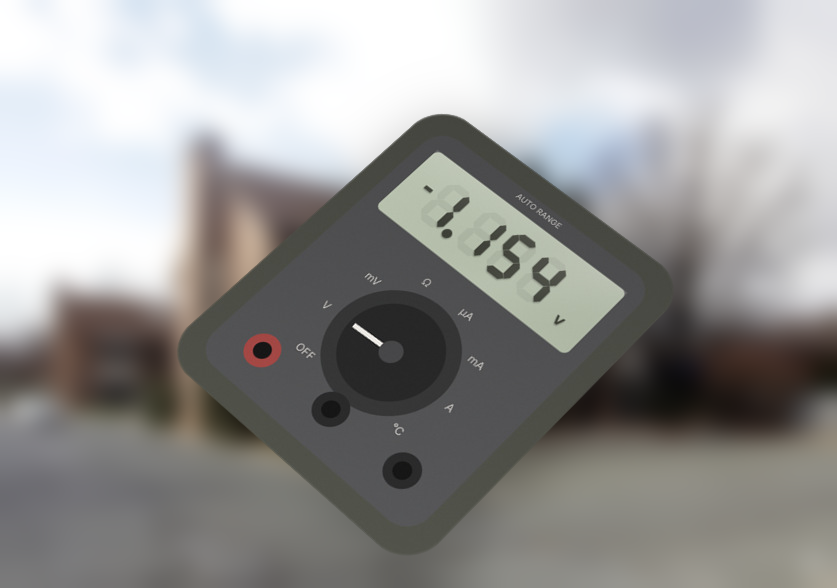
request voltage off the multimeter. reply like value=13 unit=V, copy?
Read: value=-1.154 unit=V
